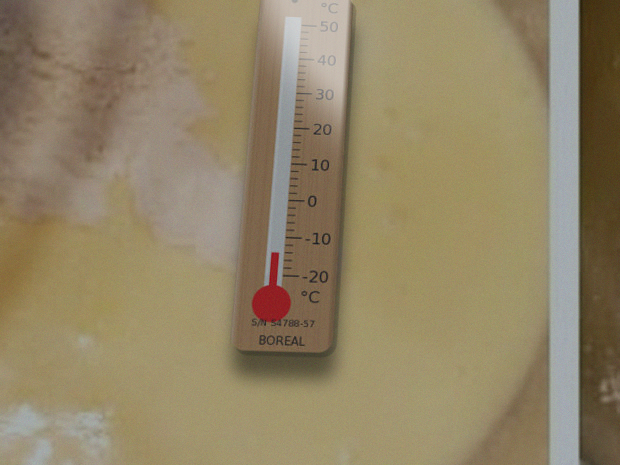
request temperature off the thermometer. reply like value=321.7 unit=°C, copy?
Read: value=-14 unit=°C
